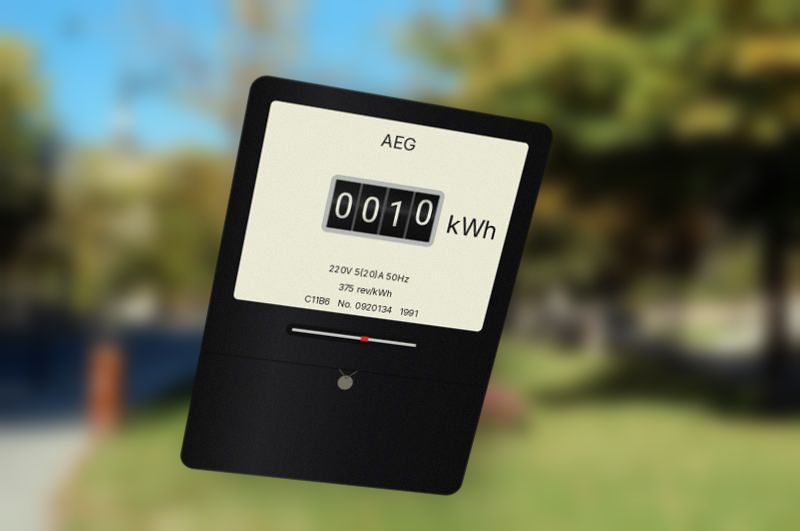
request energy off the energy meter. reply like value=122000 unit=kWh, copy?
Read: value=10 unit=kWh
